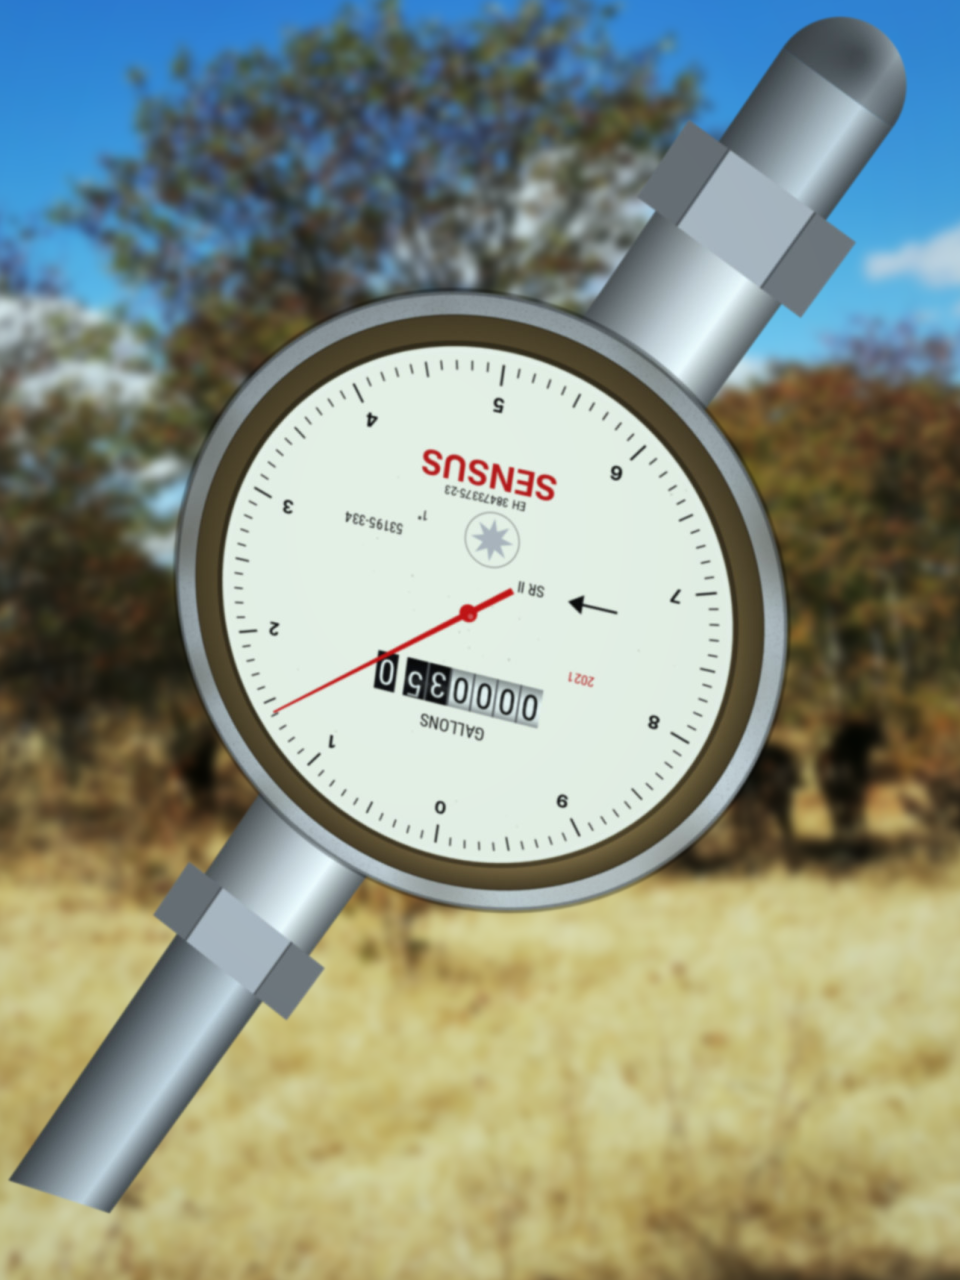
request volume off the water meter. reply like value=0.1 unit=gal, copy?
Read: value=351.4 unit=gal
